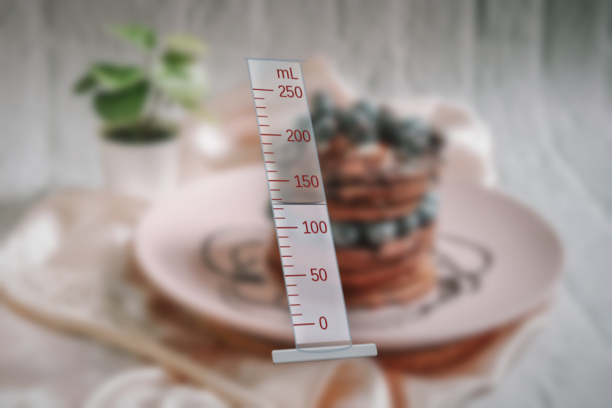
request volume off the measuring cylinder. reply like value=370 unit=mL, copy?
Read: value=125 unit=mL
